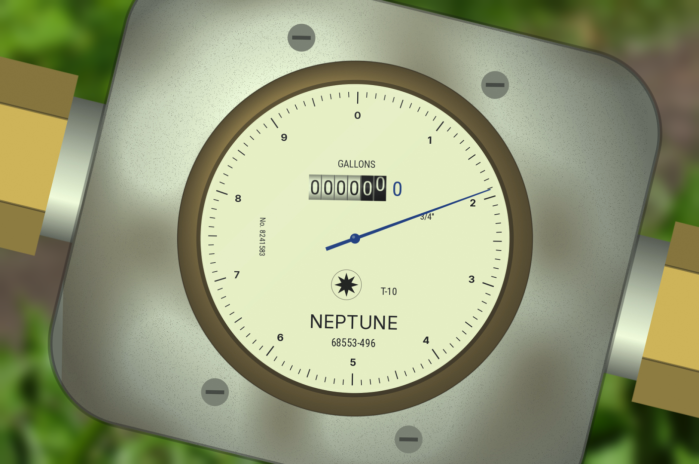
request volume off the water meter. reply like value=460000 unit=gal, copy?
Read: value=1.9 unit=gal
